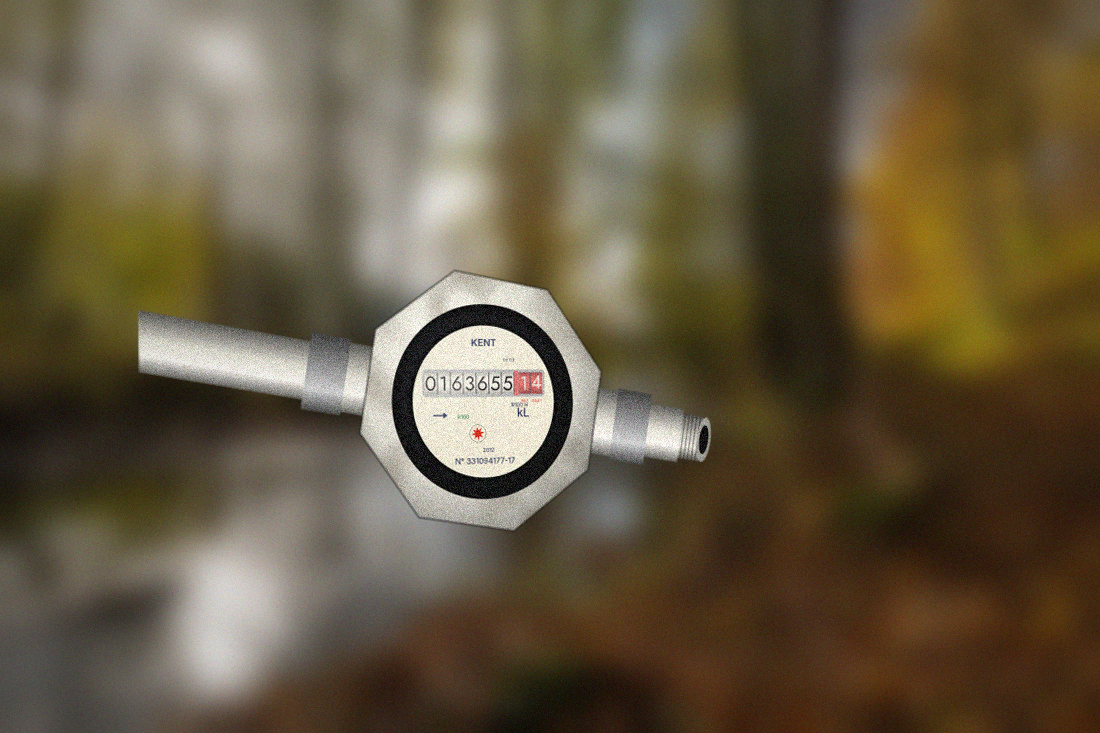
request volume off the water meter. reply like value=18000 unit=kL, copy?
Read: value=163655.14 unit=kL
